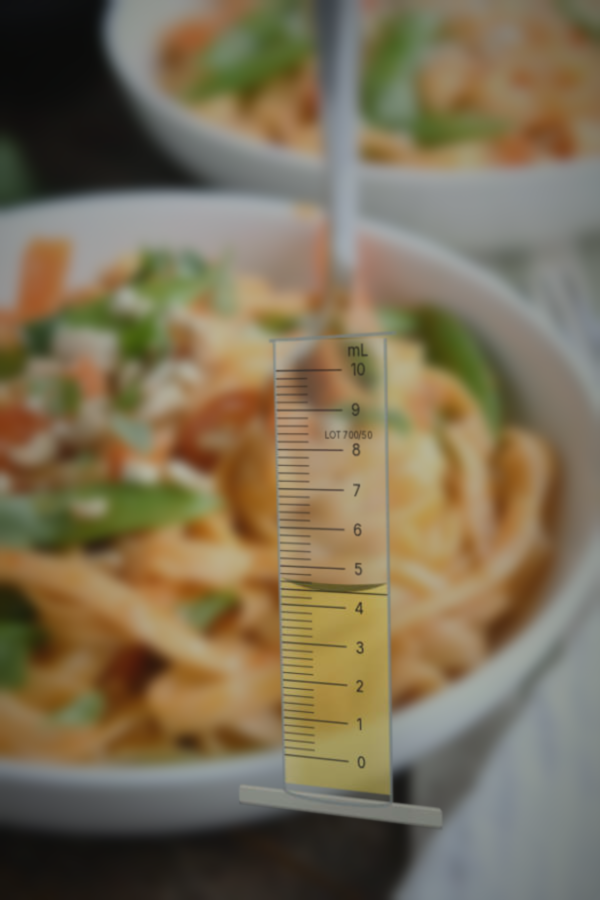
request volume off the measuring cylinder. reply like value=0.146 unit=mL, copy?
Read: value=4.4 unit=mL
